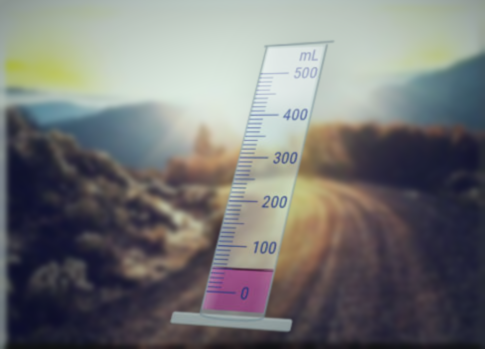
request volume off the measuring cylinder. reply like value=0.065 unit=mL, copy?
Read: value=50 unit=mL
